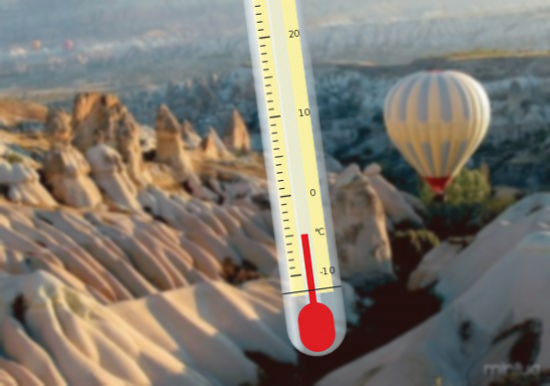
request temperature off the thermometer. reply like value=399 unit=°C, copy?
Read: value=-5 unit=°C
